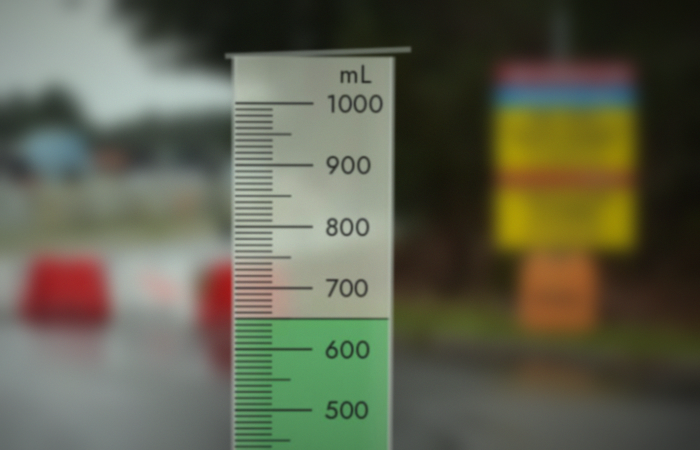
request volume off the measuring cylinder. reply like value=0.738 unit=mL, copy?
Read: value=650 unit=mL
